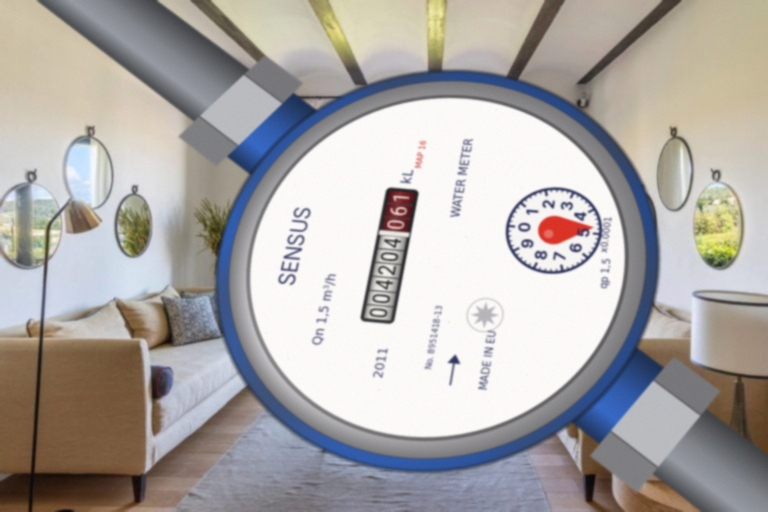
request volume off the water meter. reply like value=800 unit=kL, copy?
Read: value=4204.0614 unit=kL
